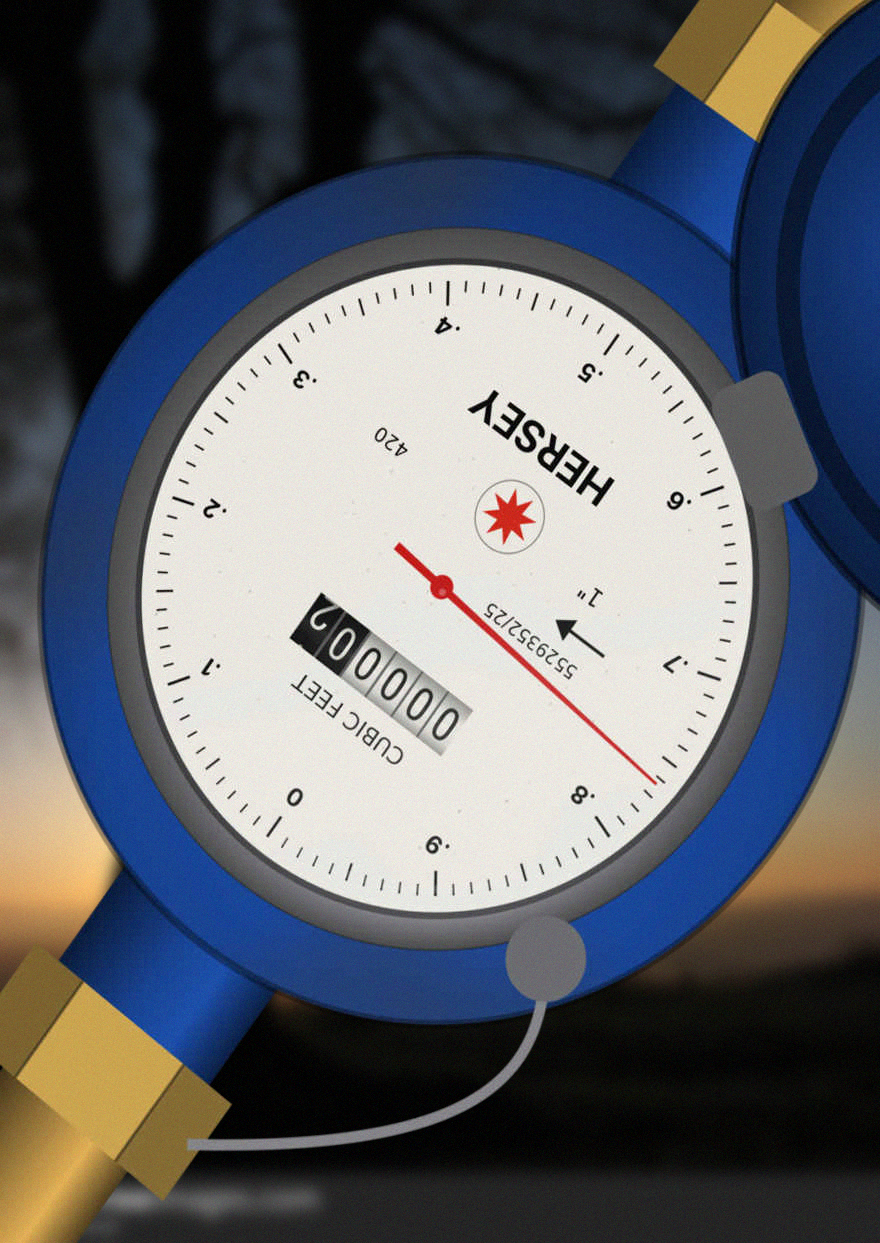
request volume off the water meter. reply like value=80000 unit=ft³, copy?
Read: value=1.76 unit=ft³
